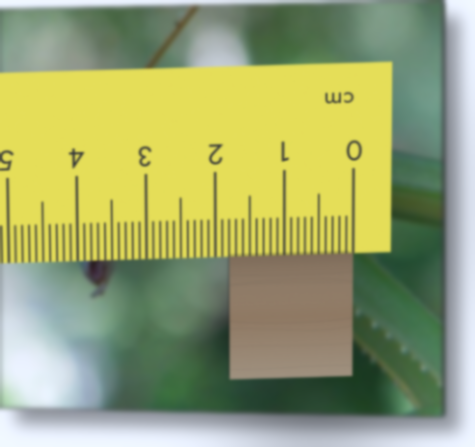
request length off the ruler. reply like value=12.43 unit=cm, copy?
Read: value=1.8 unit=cm
